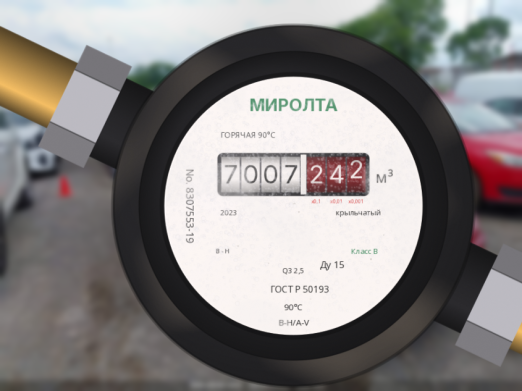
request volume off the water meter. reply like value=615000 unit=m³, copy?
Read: value=7007.242 unit=m³
